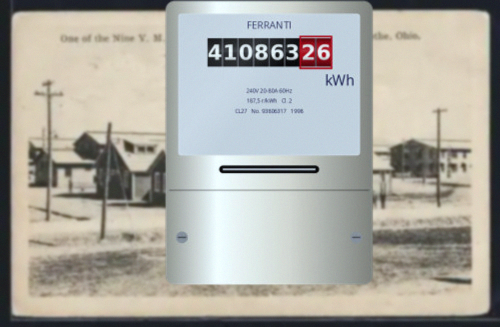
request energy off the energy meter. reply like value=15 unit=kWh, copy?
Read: value=410863.26 unit=kWh
